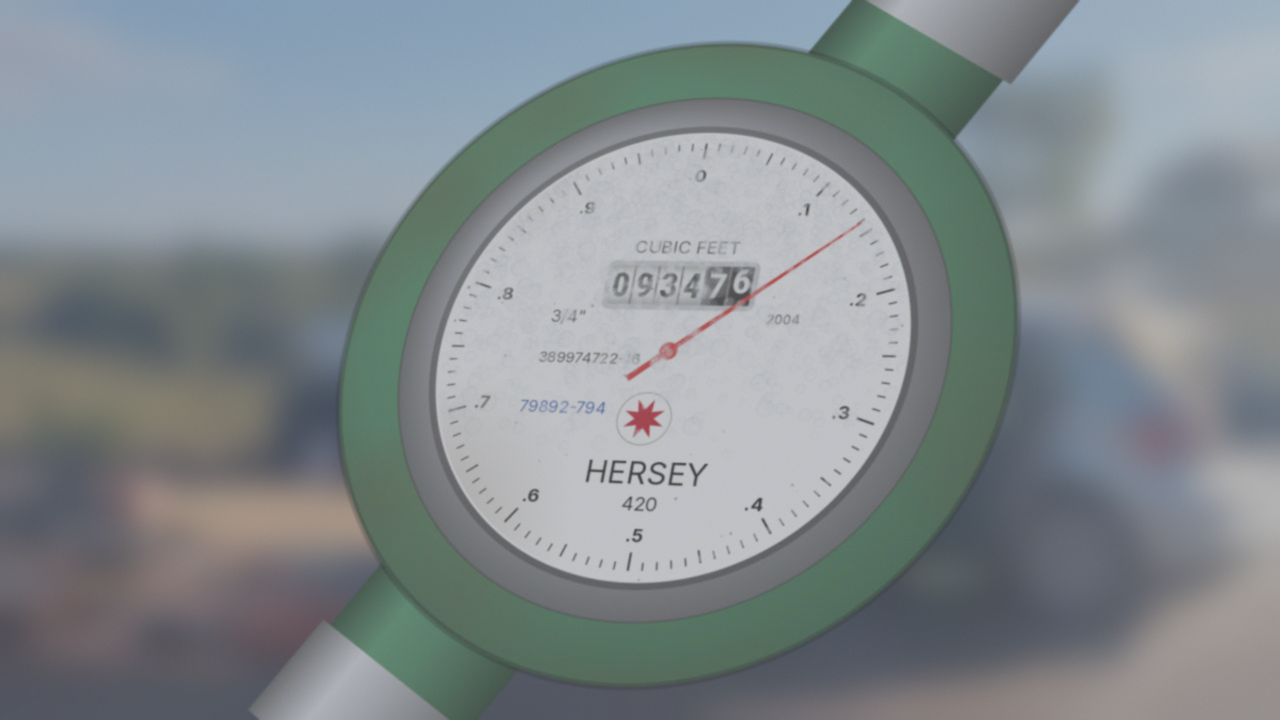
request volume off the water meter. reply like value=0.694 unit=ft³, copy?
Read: value=93476.14 unit=ft³
